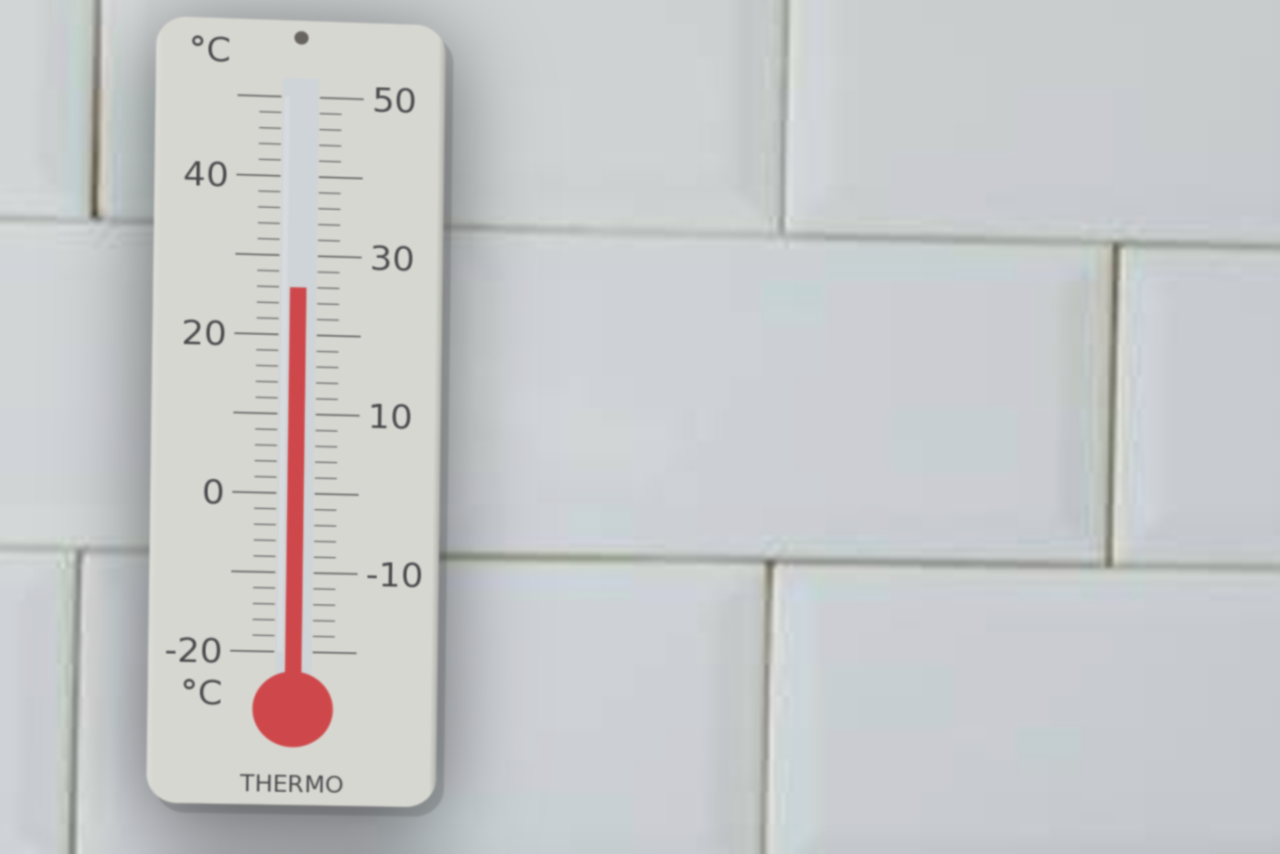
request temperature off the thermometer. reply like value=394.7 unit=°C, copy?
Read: value=26 unit=°C
